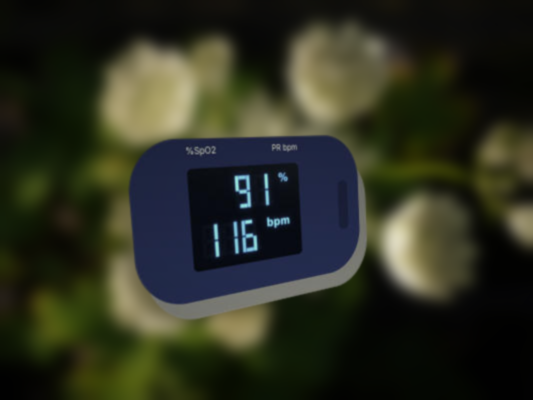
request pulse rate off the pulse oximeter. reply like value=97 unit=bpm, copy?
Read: value=116 unit=bpm
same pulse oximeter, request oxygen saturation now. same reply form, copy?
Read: value=91 unit=%
